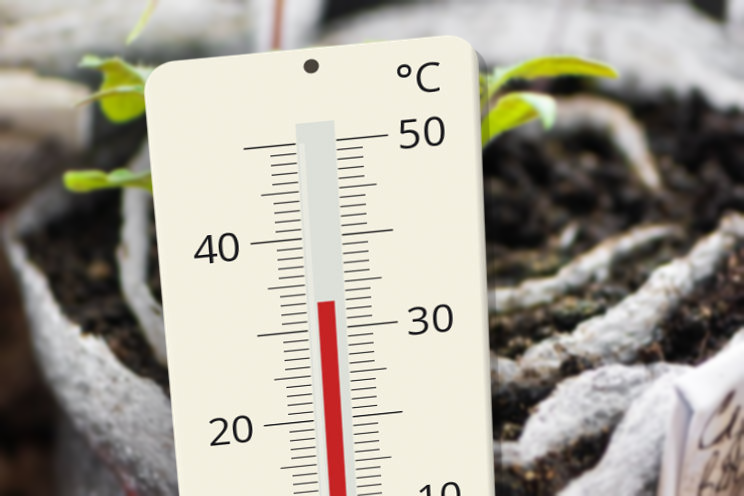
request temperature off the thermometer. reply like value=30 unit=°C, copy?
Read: value=33 unit=°C
